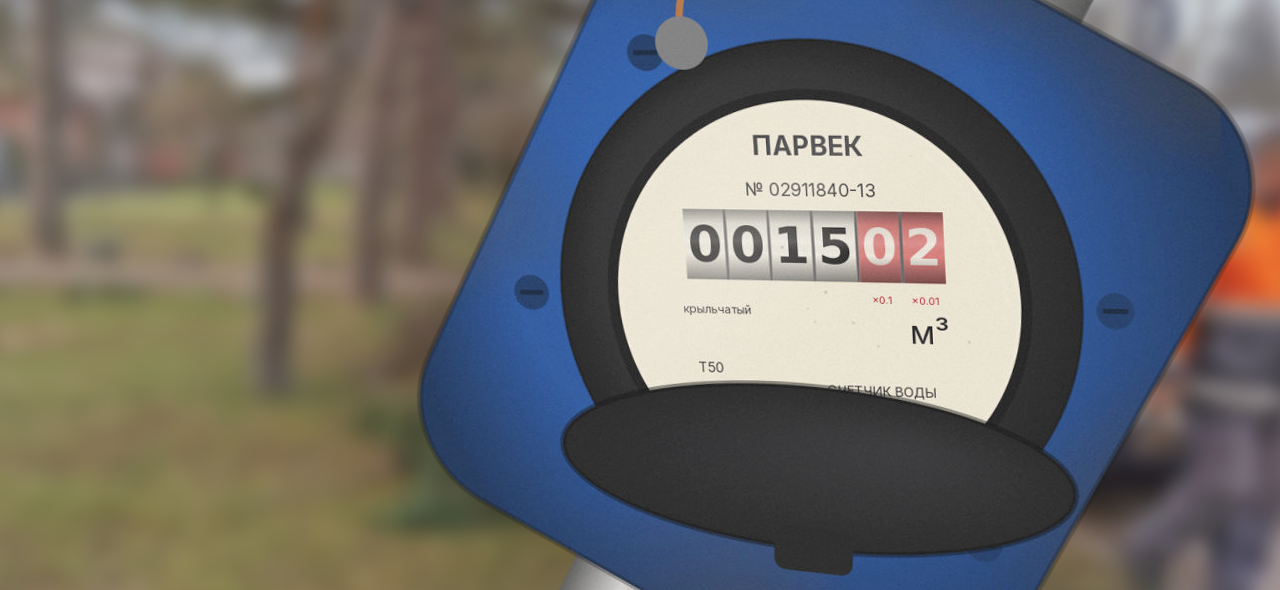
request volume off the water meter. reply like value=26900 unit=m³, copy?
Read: value=15.02 unit=m³
